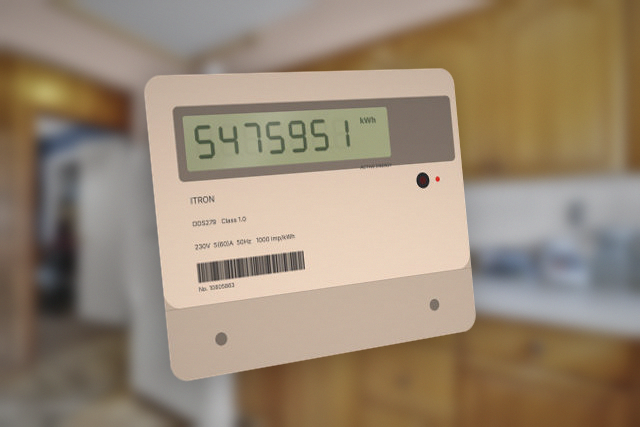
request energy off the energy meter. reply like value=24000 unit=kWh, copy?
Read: value=5475951 unit=kWh
